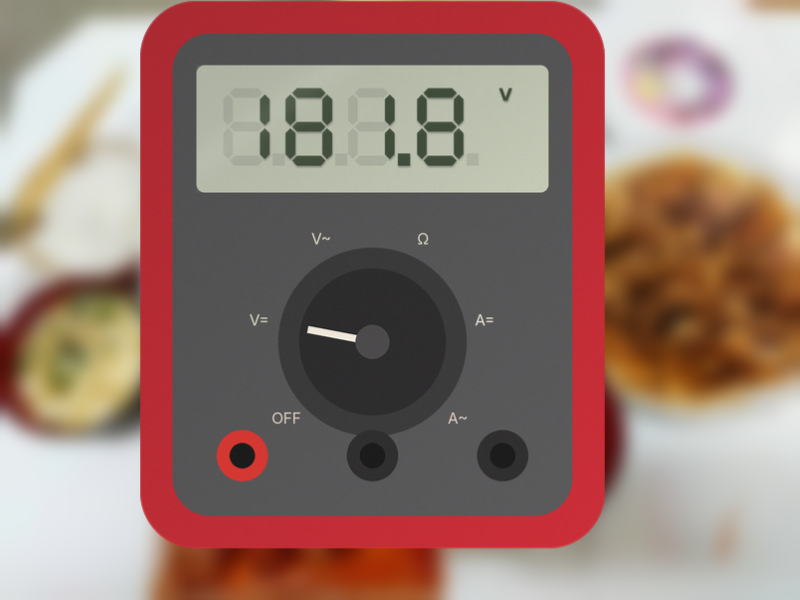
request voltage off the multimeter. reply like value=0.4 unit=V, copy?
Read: value=181.8 unit=V
